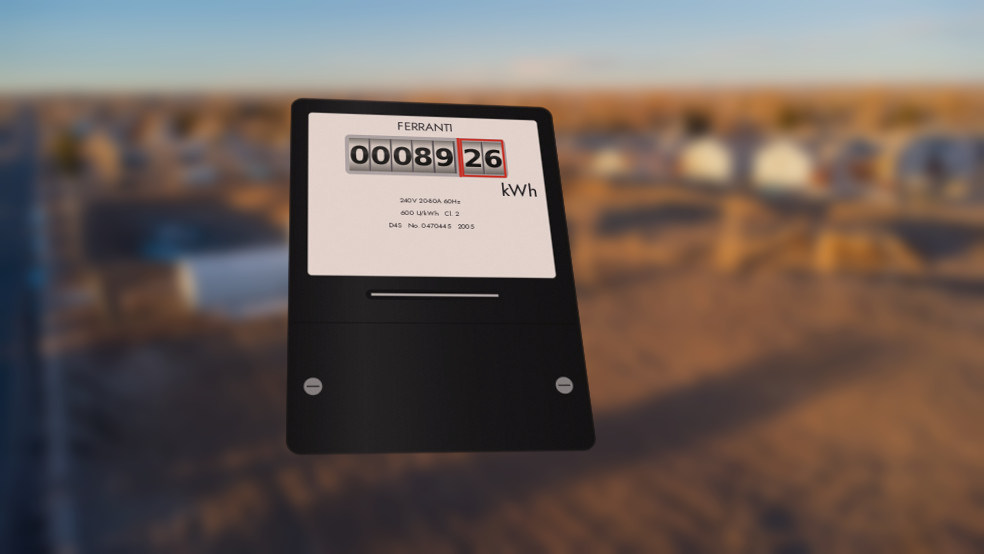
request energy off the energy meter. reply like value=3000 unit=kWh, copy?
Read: value=89.26 unit=kWh
